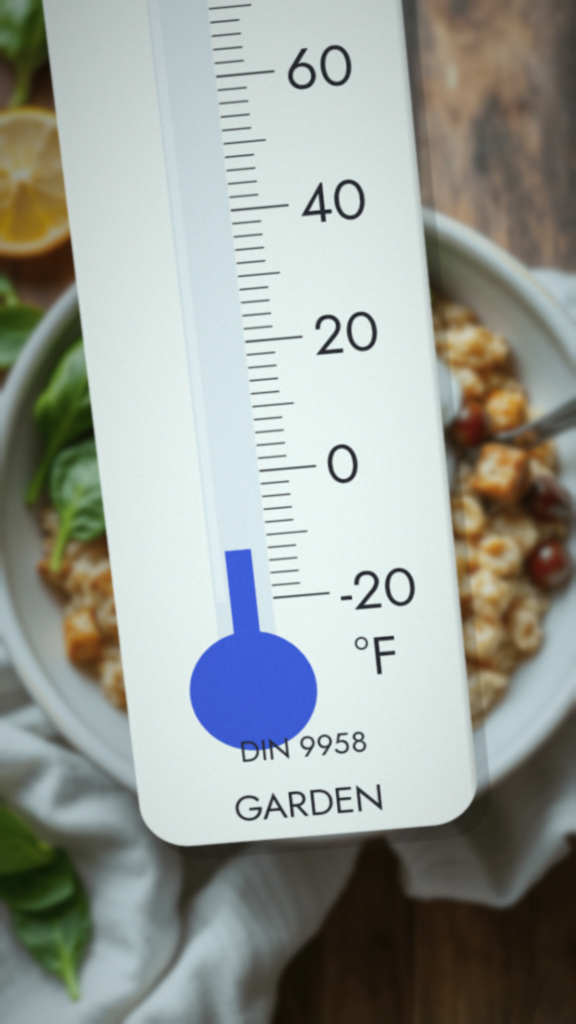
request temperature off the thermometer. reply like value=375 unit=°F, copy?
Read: value=-12 unit=°F
